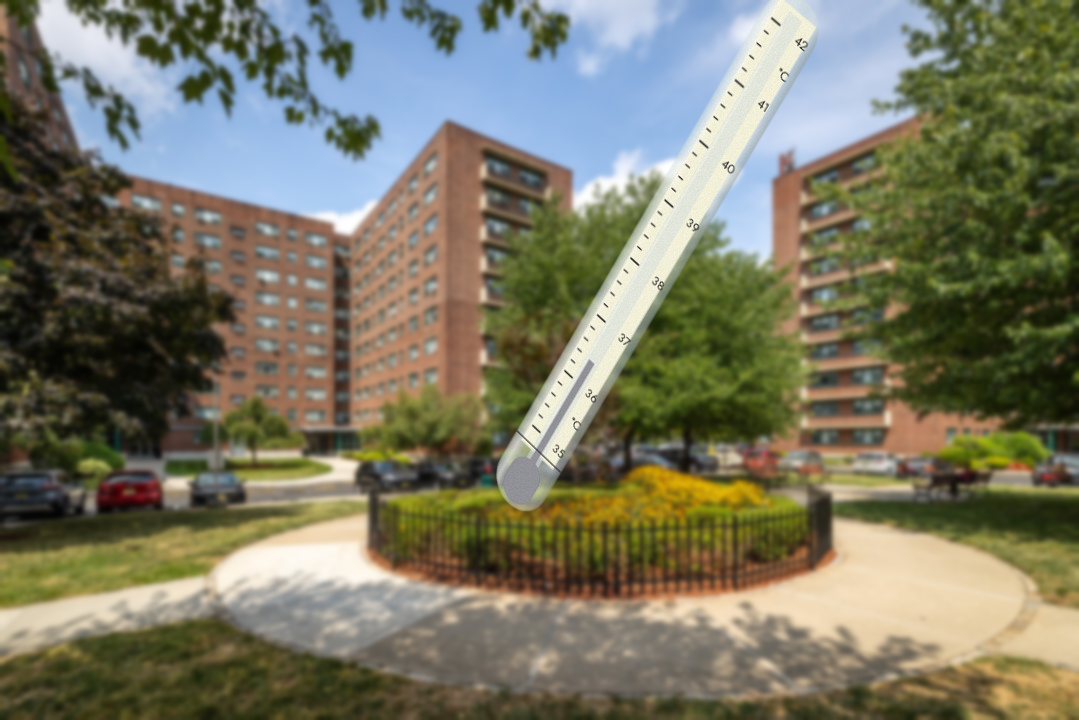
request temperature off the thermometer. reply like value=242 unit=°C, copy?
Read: value=36.4 unit=°C
